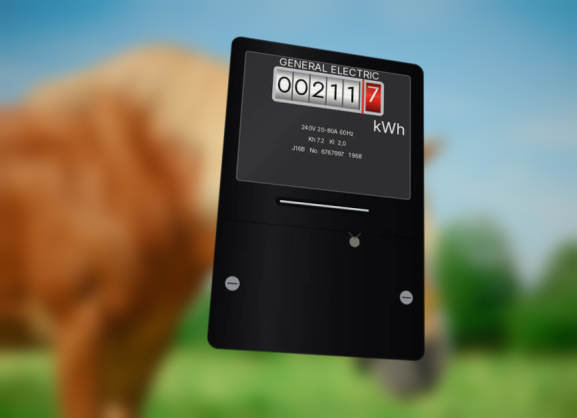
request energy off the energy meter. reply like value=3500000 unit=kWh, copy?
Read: value=211.7 unit=kWh
